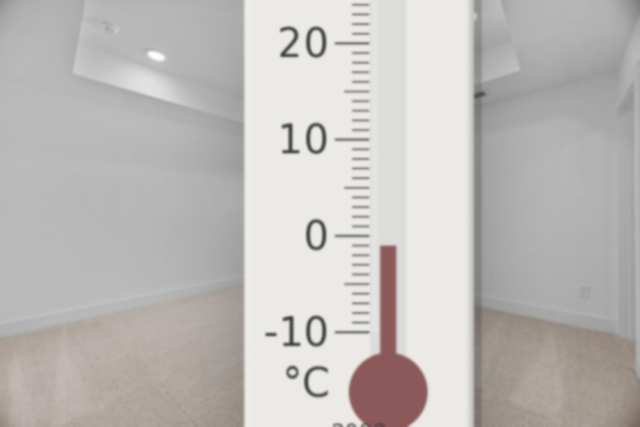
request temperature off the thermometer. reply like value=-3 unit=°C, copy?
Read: value=-1 unit=°C
